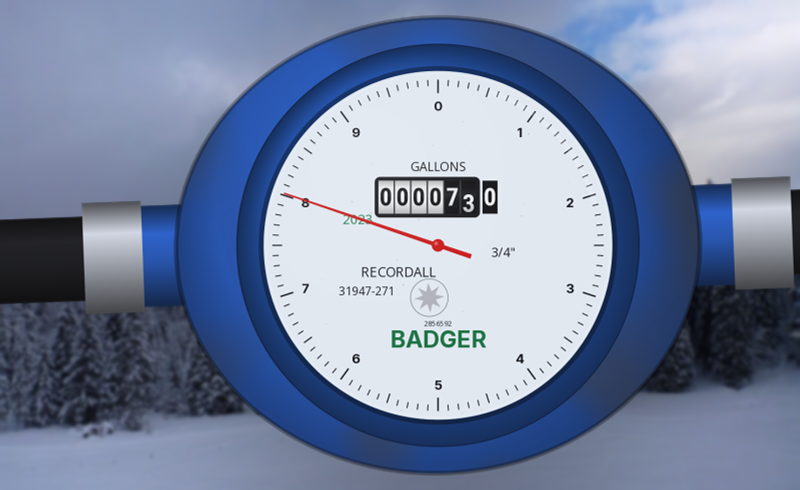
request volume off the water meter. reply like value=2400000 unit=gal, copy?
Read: value=728.0 unit=gal
